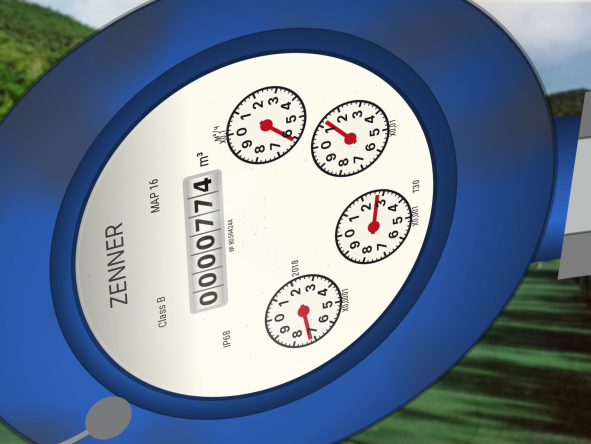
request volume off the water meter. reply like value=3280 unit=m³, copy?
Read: value=774.6127 unit=m³
